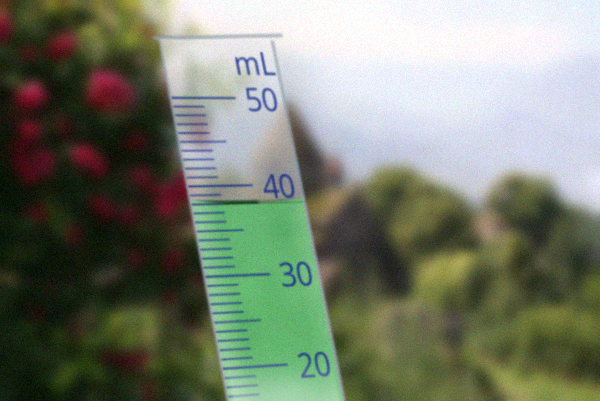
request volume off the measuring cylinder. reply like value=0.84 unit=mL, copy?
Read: value=38 unit=mL
